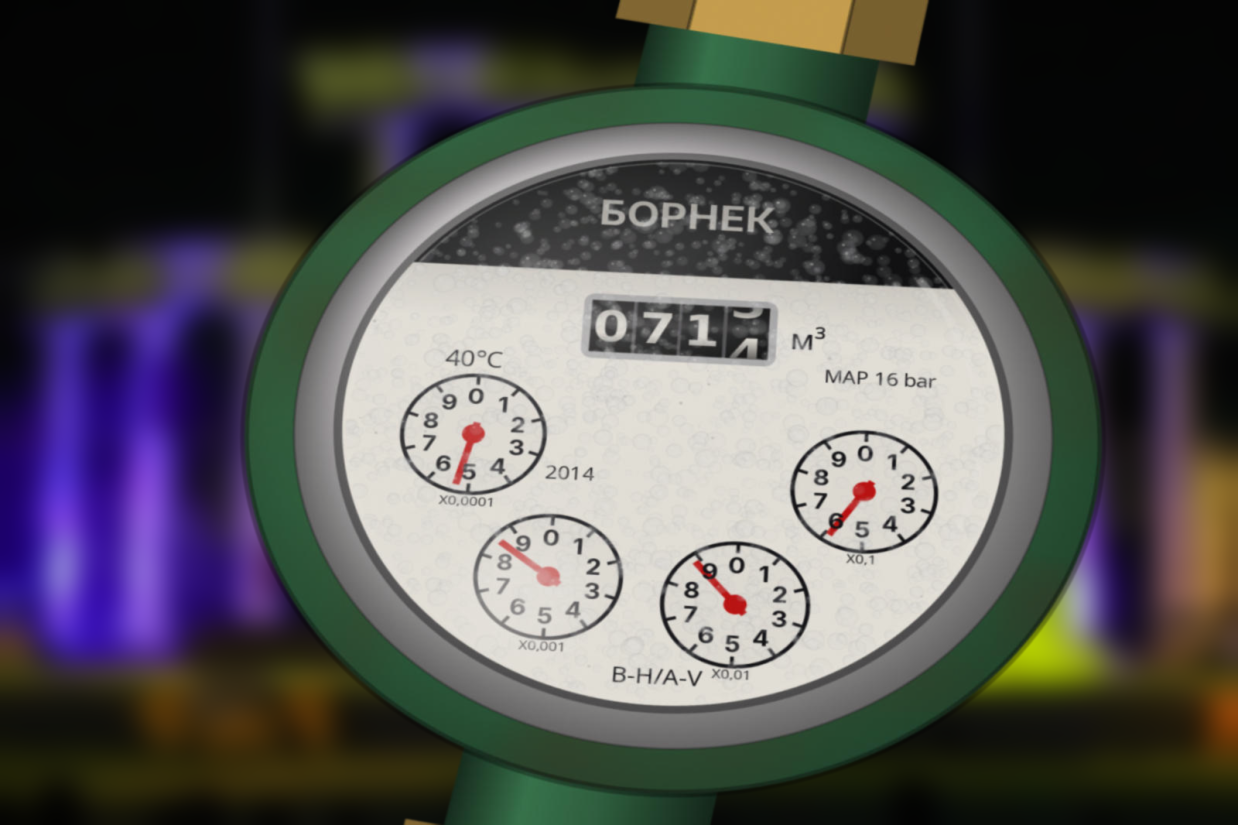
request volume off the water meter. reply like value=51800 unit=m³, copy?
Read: value=713.5885 unit=m³
